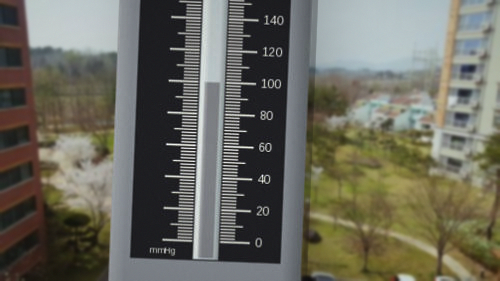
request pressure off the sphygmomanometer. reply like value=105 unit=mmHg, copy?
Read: value=100 unit=mmHg
